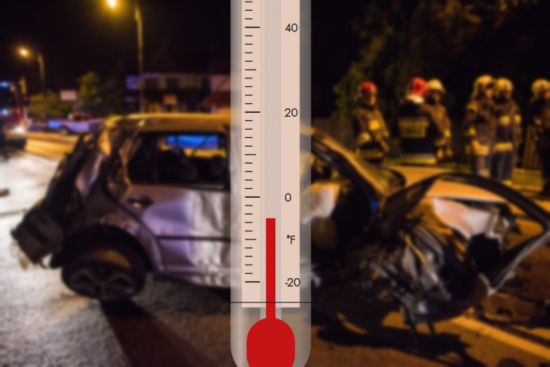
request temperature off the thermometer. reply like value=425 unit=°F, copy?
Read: value=-5 unit=°F
